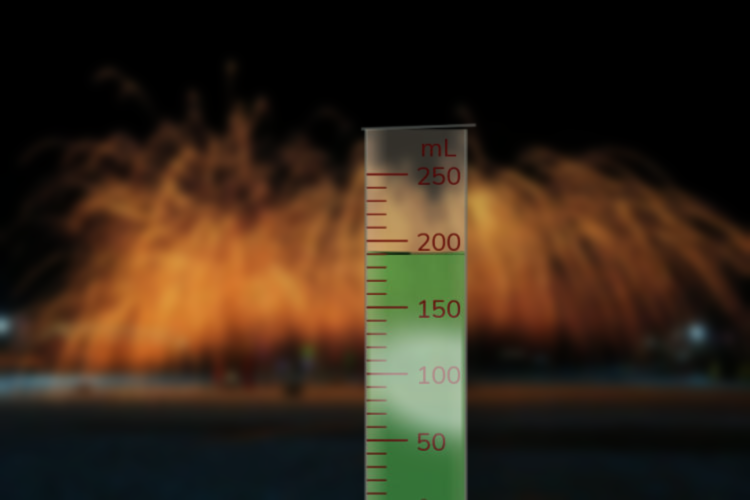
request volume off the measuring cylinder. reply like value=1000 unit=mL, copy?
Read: value=190 unit=mL
